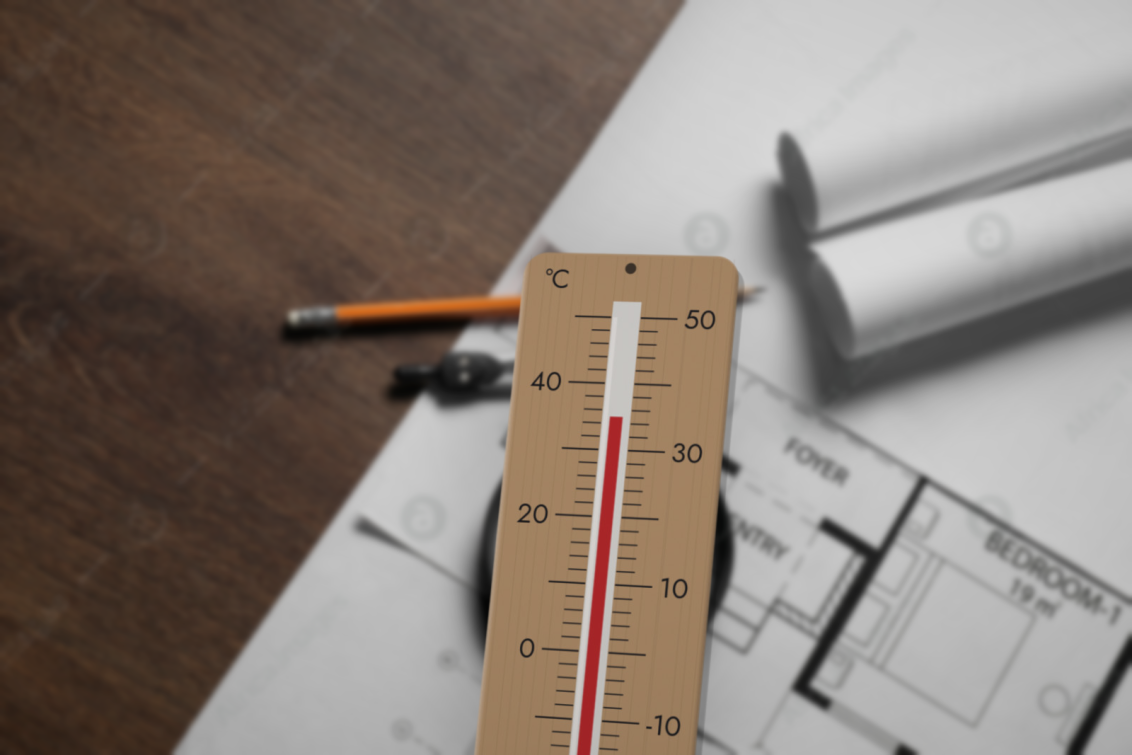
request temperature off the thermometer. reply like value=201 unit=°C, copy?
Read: value=35 unit=°C
